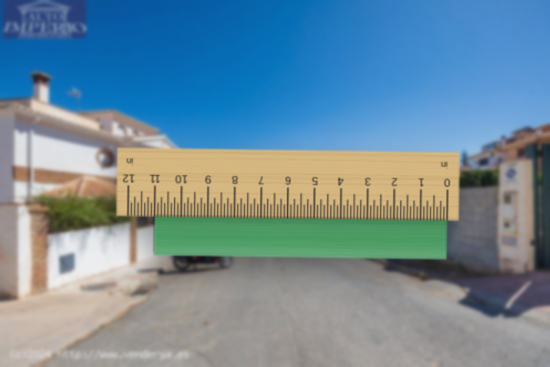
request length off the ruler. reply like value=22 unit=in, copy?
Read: value=11 unit=in
